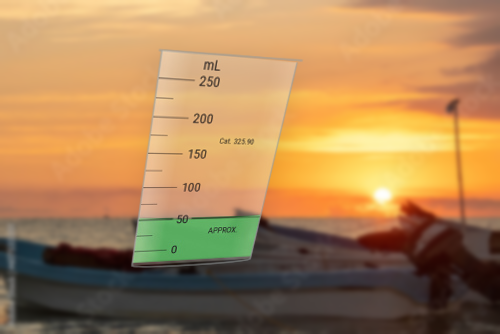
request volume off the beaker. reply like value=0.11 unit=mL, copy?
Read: value=50 unit=mL
